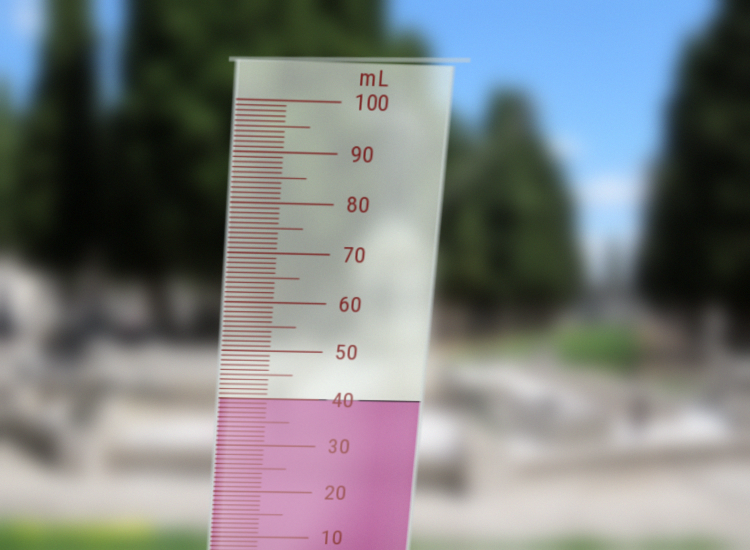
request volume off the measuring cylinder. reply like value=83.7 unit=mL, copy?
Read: value=40 unit=mL
